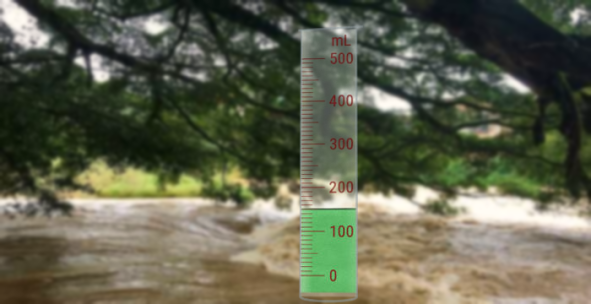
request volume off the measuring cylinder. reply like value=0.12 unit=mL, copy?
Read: value=150 unit=mL
